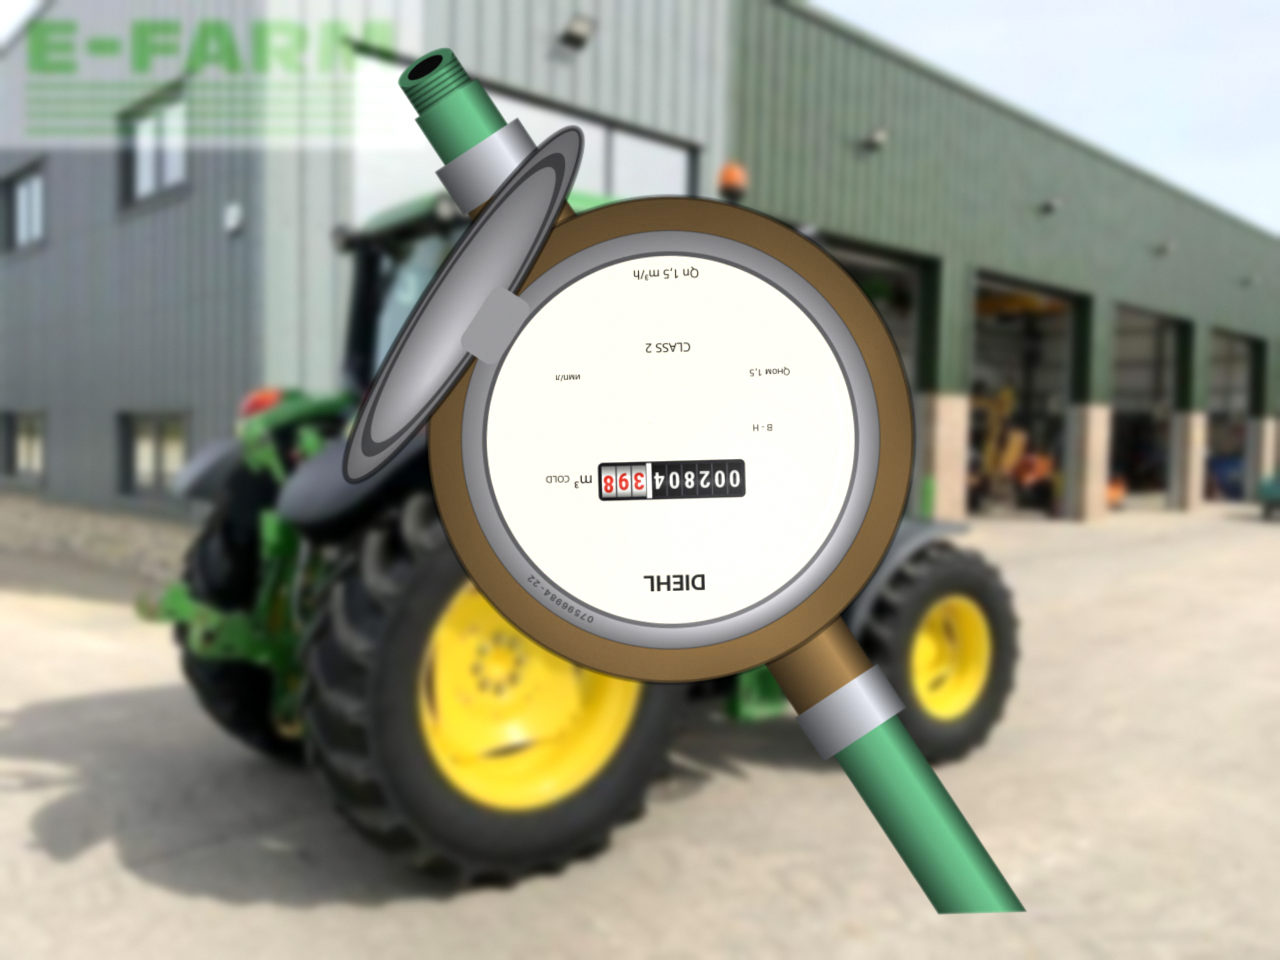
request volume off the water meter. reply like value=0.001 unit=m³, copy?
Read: value=2804.398 unit=m³
